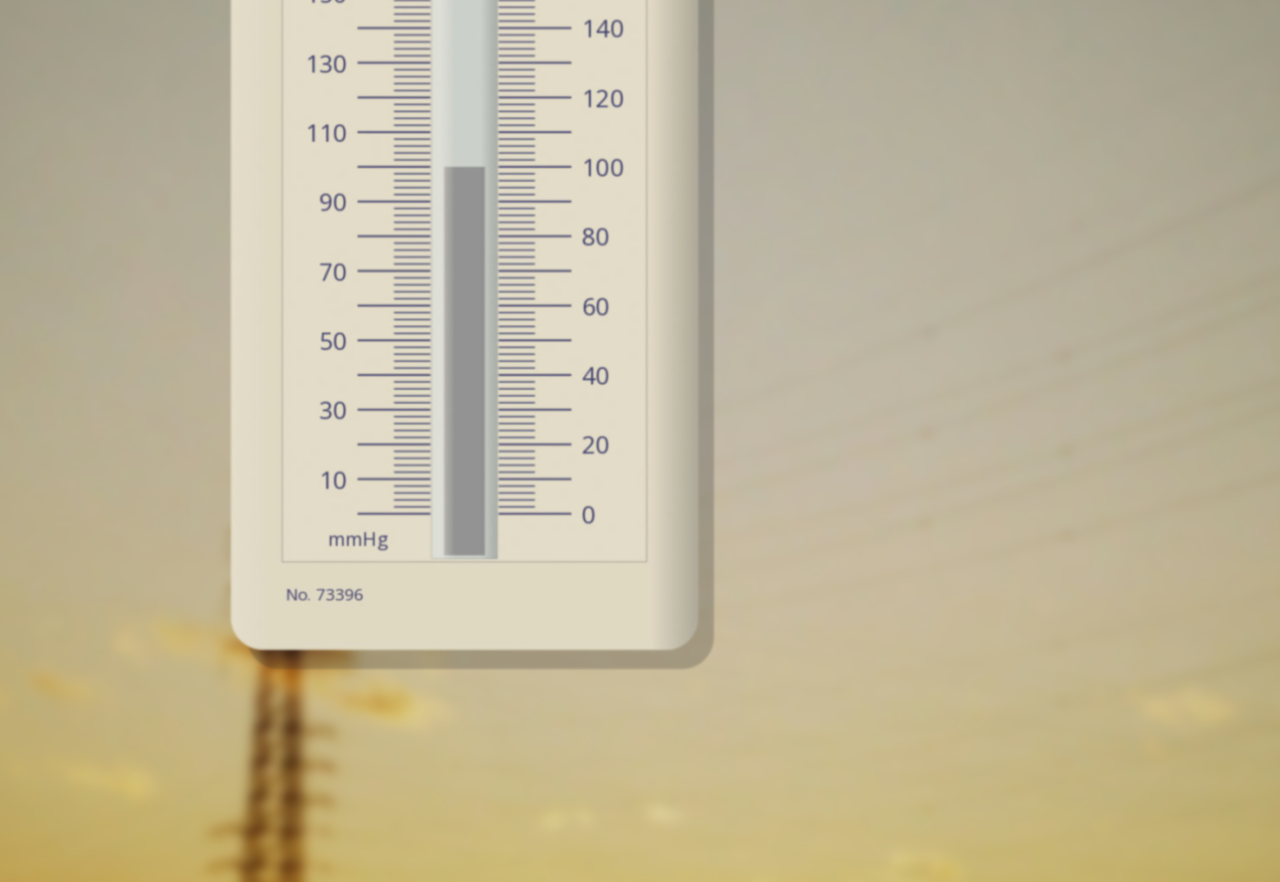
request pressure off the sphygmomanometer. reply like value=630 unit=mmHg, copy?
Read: value=100 unit=mmHg
